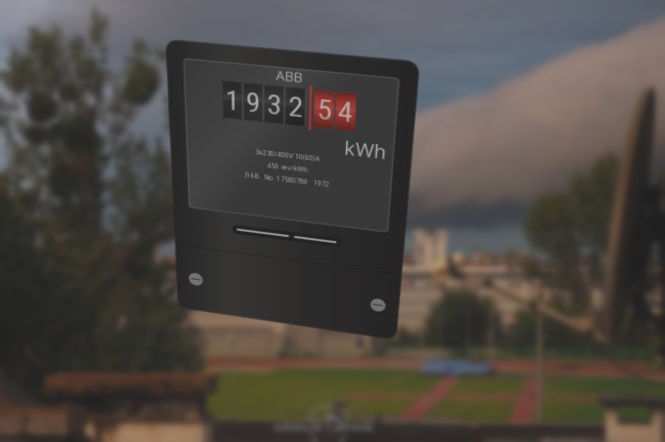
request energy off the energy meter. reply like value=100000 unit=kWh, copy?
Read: value=1932.54 unit=kWh
